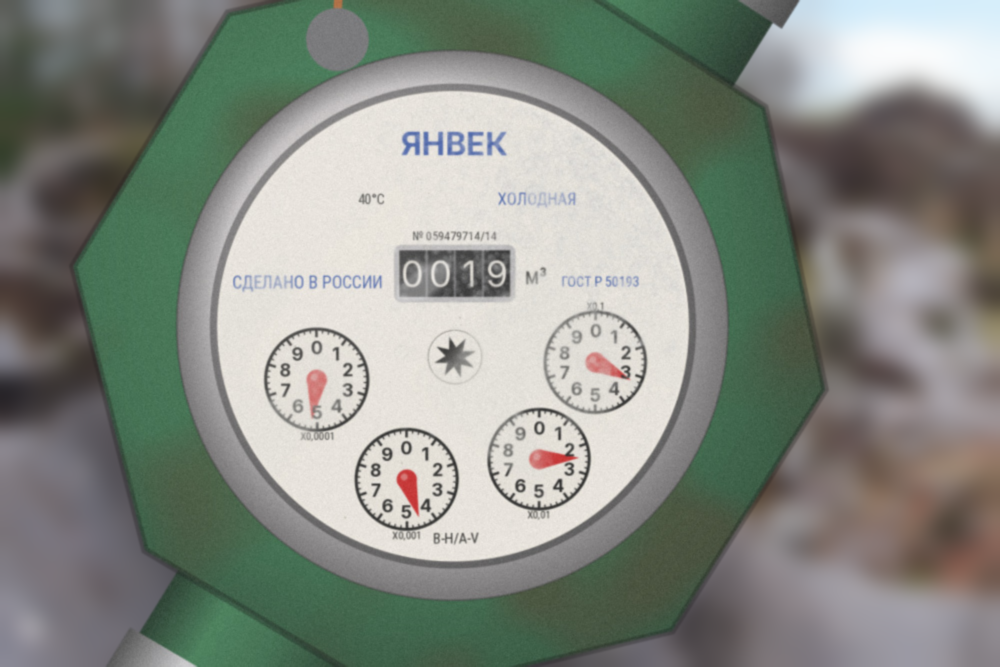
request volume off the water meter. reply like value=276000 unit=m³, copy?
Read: value=19.3245 unit=m³
